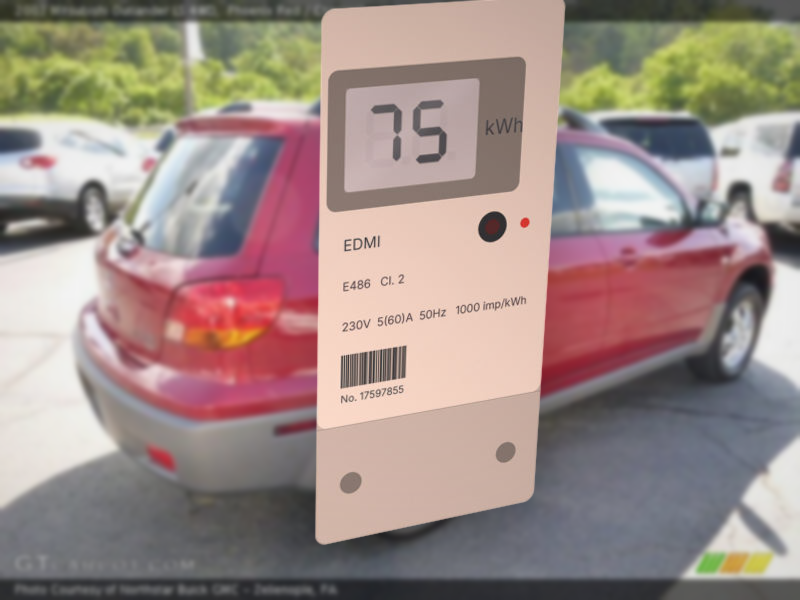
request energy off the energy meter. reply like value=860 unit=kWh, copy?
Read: value=75 unit=kWh
